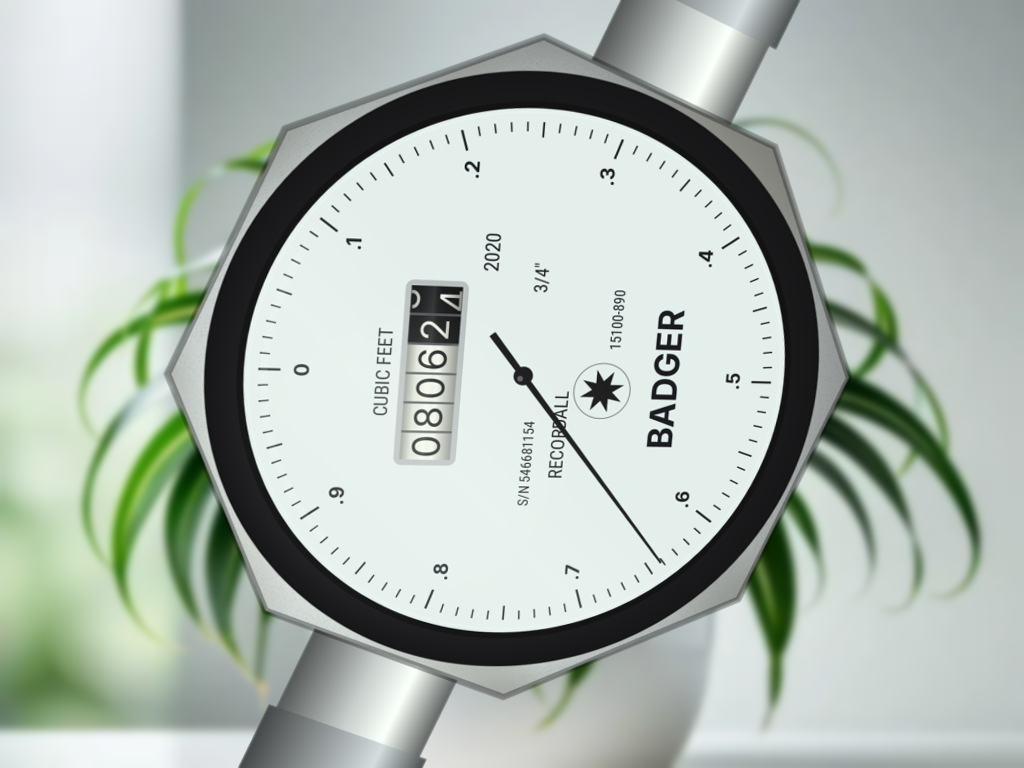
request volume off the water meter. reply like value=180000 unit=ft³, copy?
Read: value=80623.64 unit=ft³
